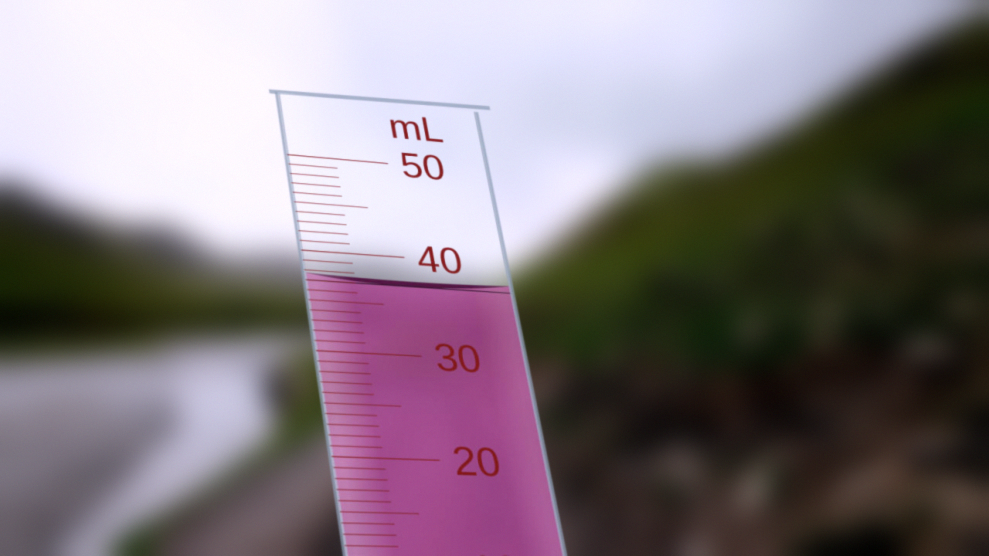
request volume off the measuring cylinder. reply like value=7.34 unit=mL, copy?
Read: value=37 unit=mL
